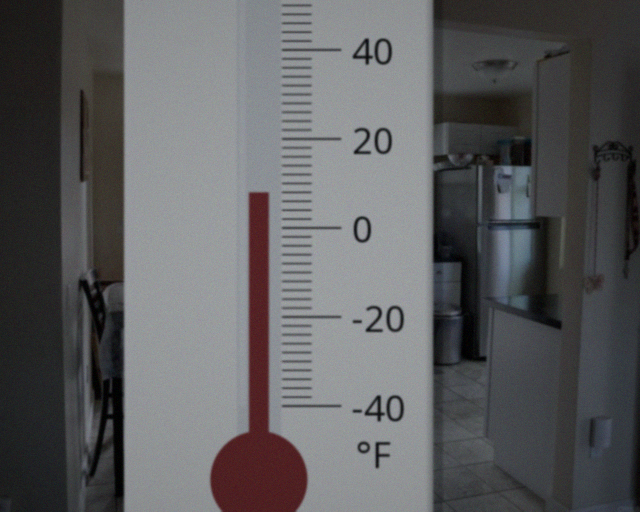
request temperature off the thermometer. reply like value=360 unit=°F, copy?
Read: value=8 unit=°F
